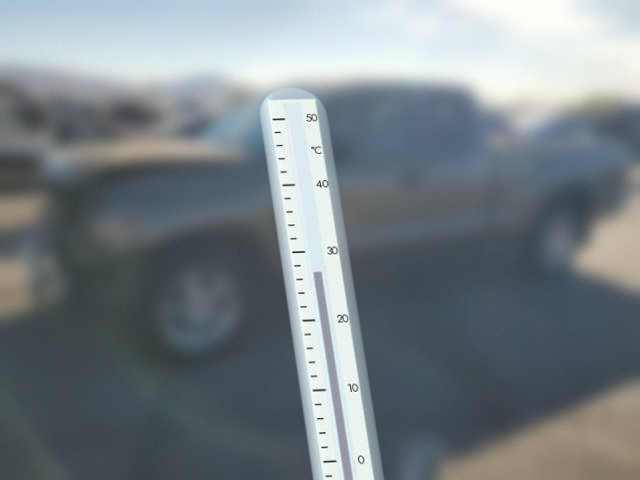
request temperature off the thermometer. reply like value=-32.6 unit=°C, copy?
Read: value=27 unit=°C
